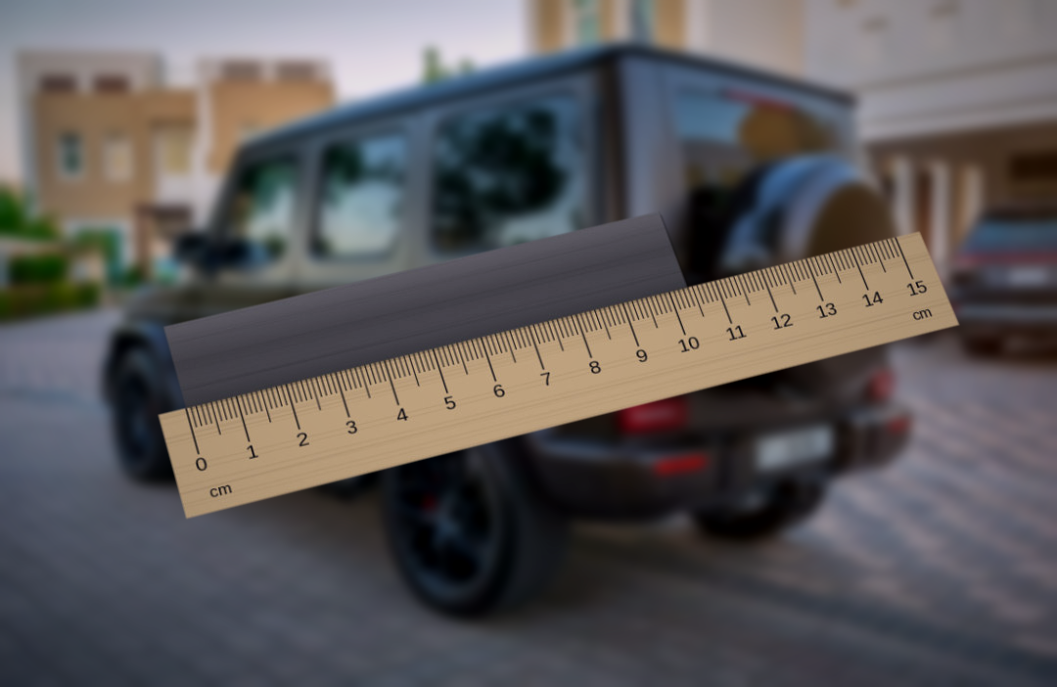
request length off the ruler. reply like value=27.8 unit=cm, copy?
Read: value=10.4 unit=cm
